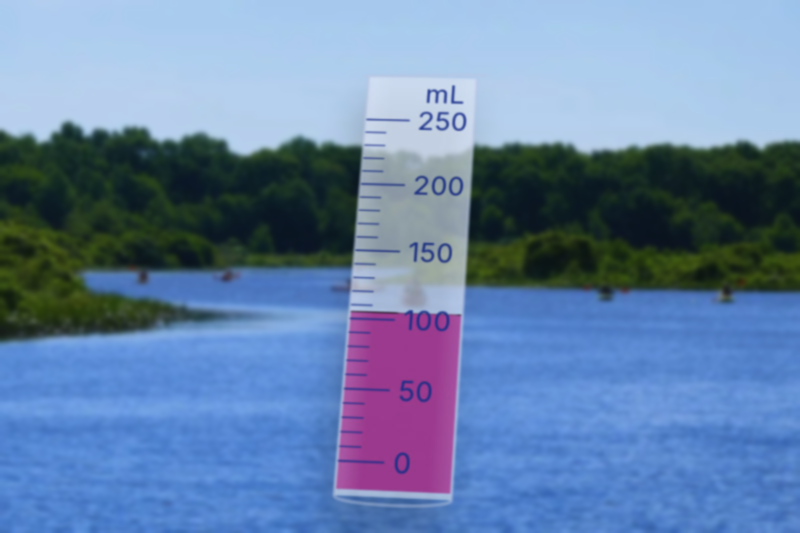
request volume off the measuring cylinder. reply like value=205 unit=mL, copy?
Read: value=105 unit=mL
